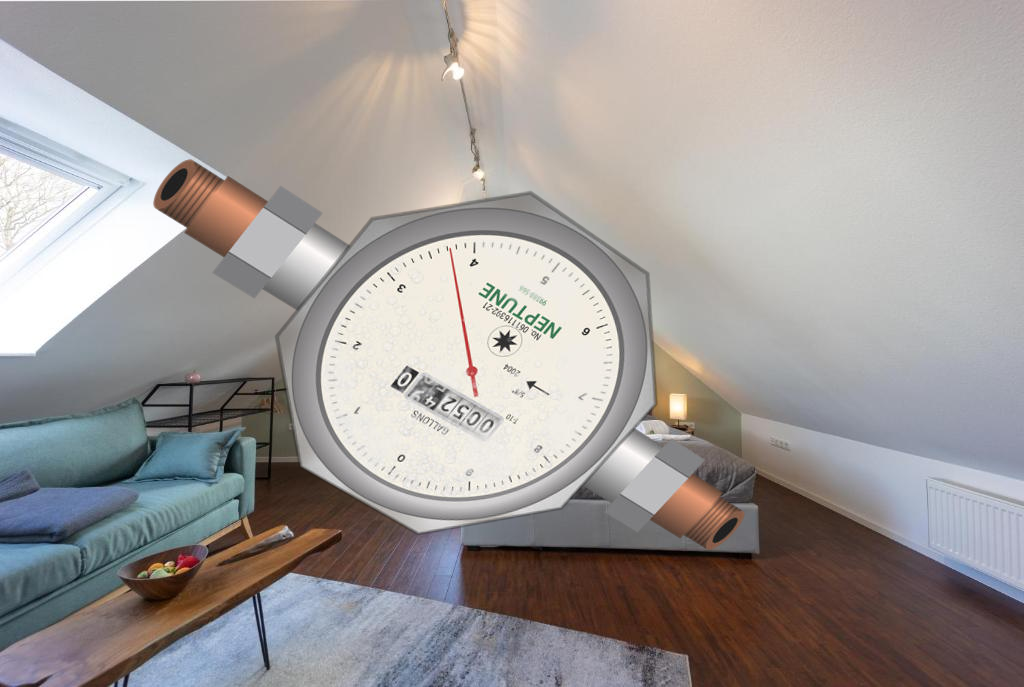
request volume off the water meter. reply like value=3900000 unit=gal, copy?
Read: value=52493.7 unit=gal
